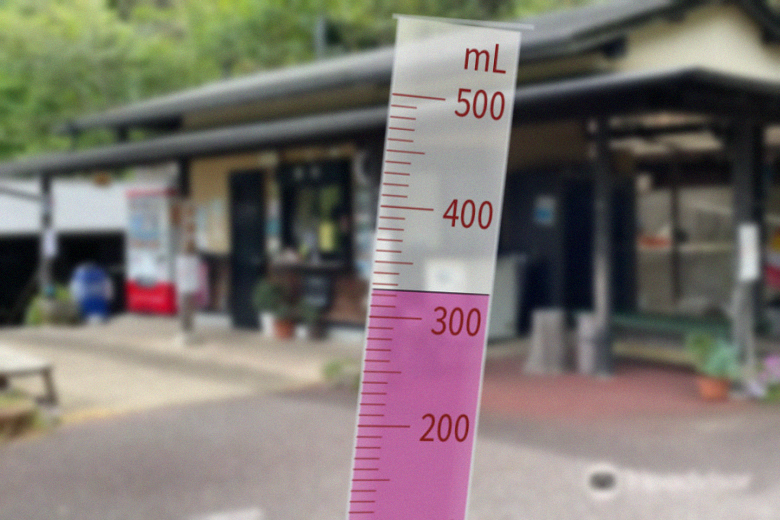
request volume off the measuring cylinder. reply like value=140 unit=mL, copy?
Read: value=325 unit=mL
